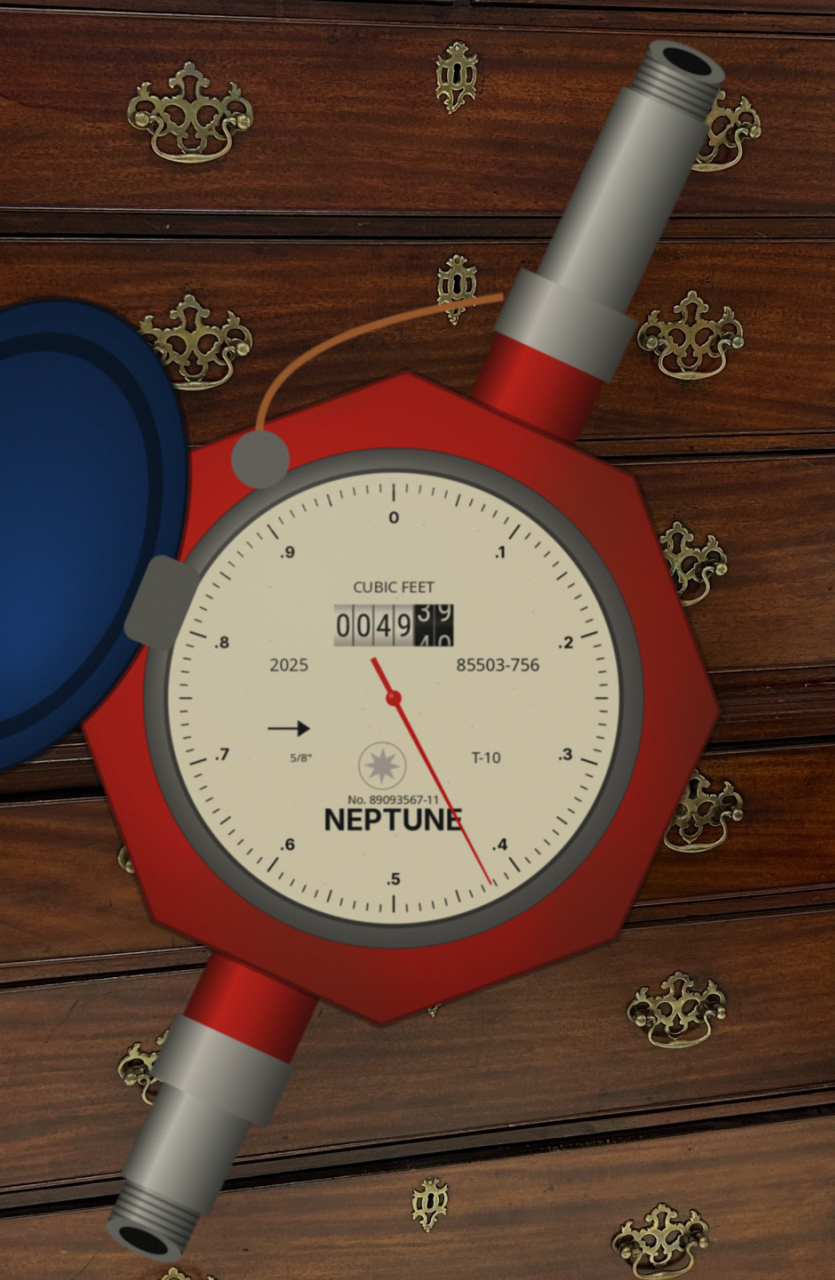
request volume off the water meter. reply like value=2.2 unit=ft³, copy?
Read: value=4939.42 unit=ft³
